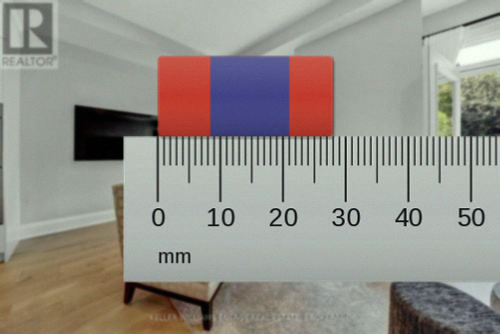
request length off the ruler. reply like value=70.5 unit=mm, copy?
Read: value=28 unit=mm
